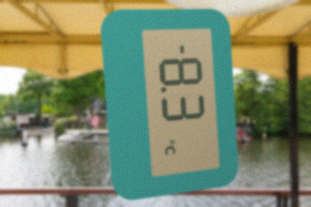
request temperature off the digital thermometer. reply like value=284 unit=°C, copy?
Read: value=-8.3 unit=°C
